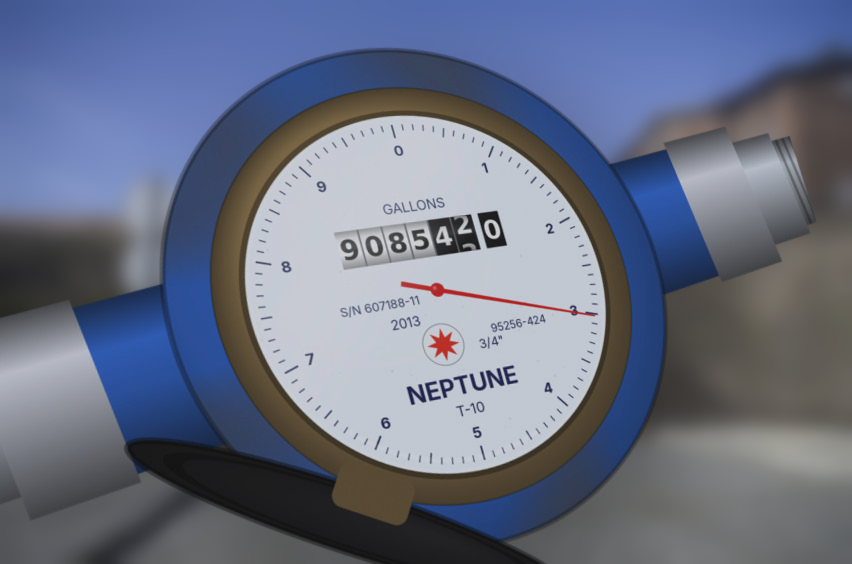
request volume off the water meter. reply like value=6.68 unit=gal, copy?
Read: value=9085423.0 unit=gal
